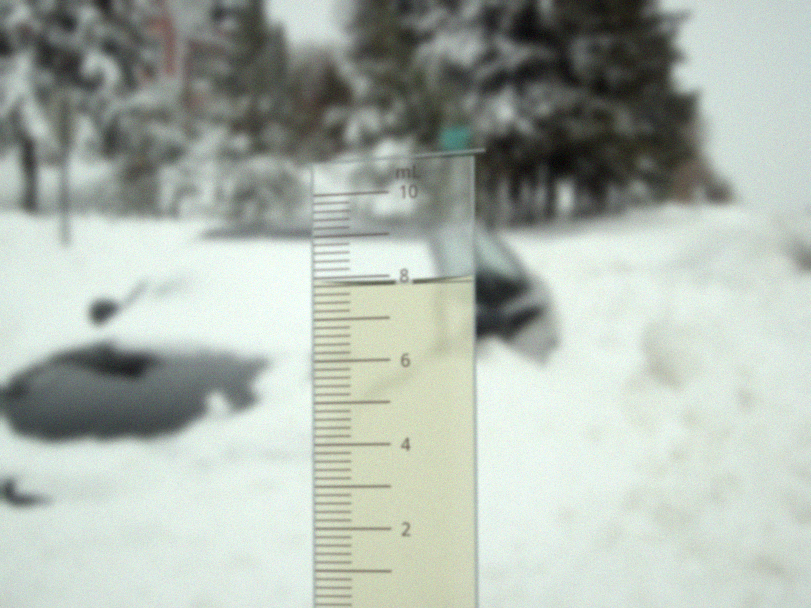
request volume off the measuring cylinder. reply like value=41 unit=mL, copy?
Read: value=7.8 unit=mL
